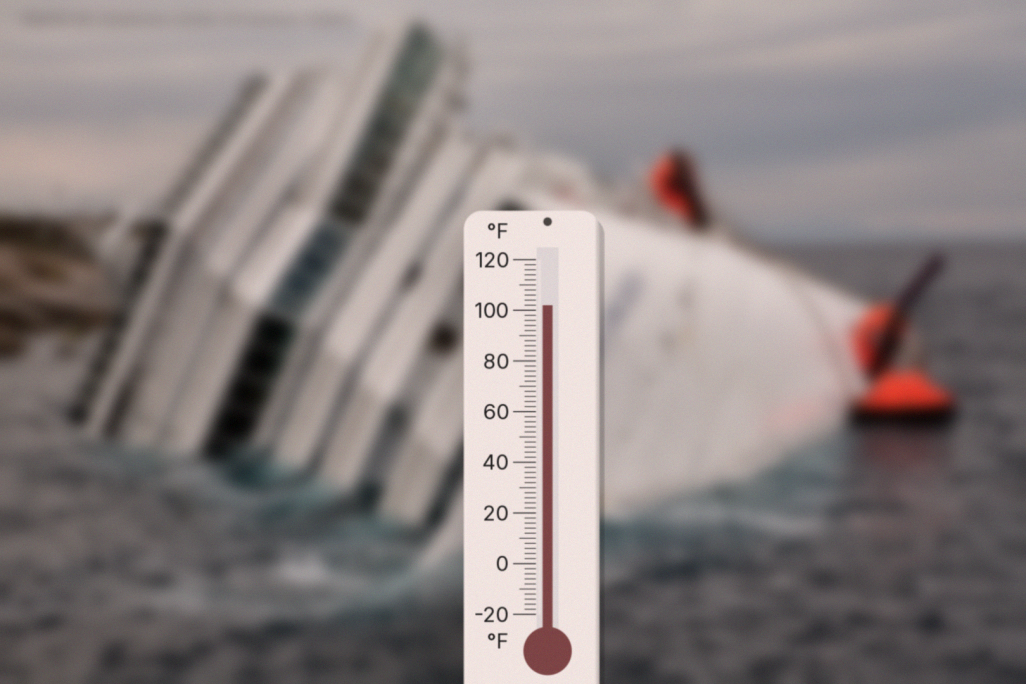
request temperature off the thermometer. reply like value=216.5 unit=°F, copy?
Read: value=102 unit=°F
